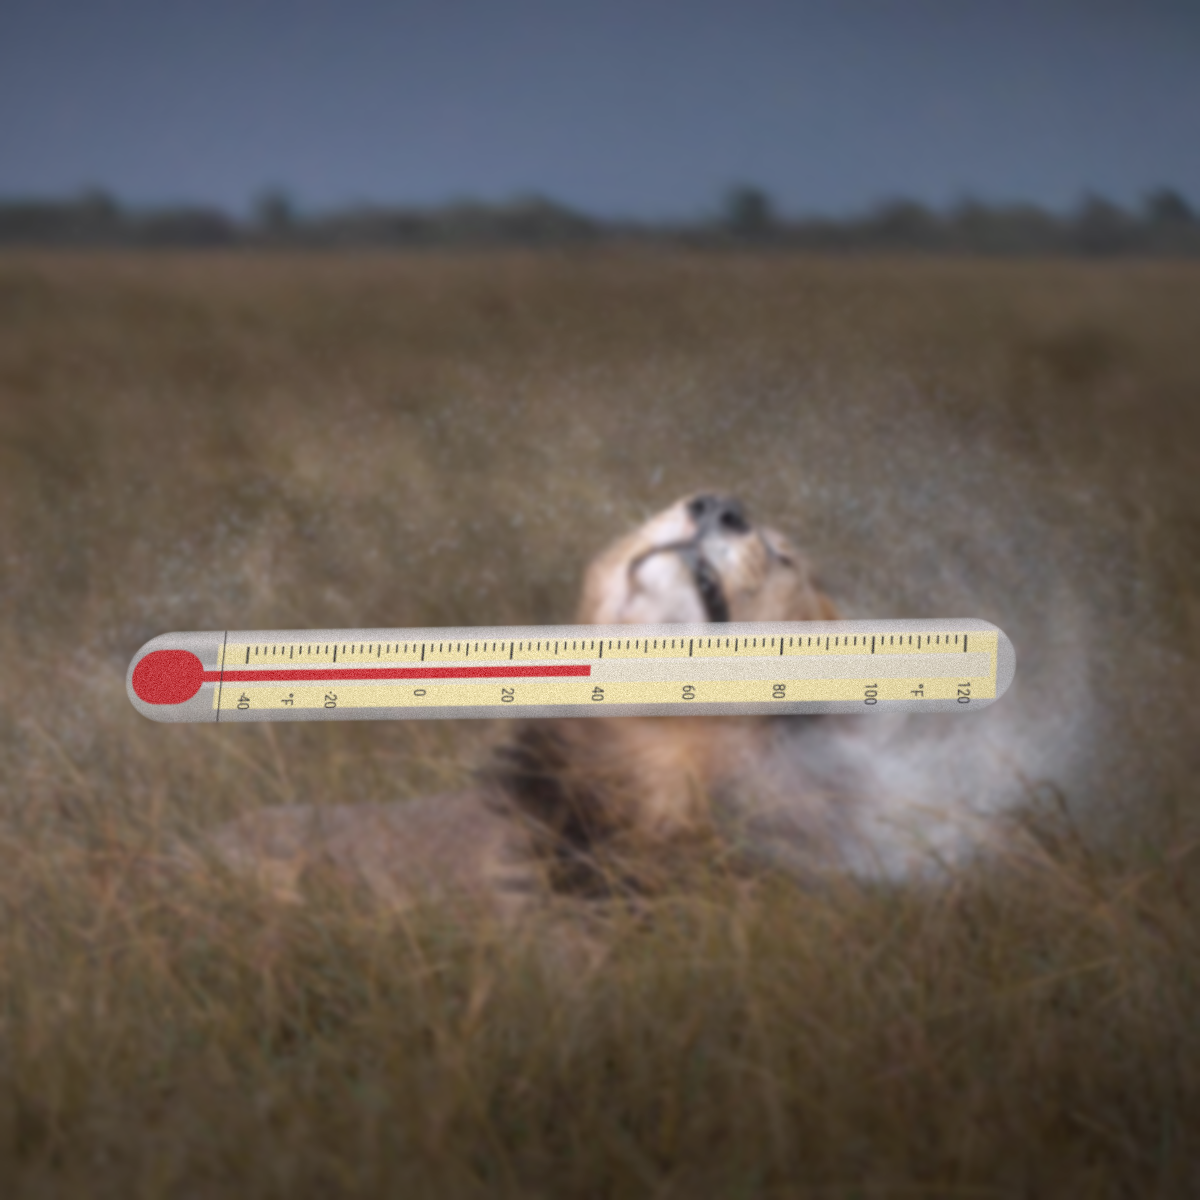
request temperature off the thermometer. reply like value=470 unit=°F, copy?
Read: value=38 unit=°F
